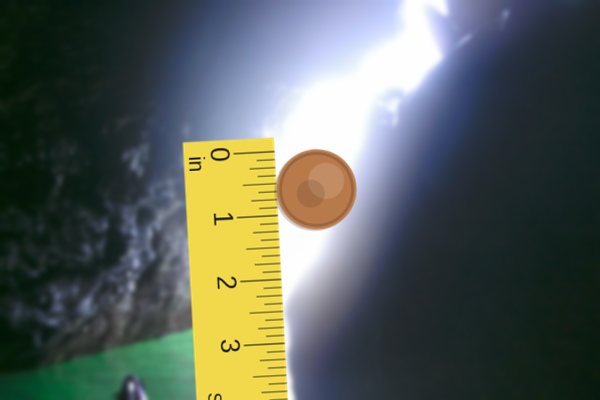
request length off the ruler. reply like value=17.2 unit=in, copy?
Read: value=1.25 unit=in
